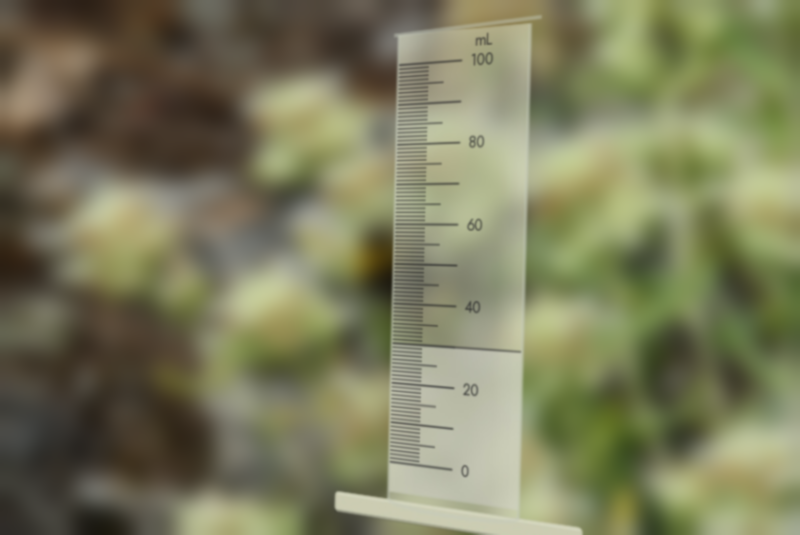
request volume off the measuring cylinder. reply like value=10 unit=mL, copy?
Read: value=30 unit=mL
